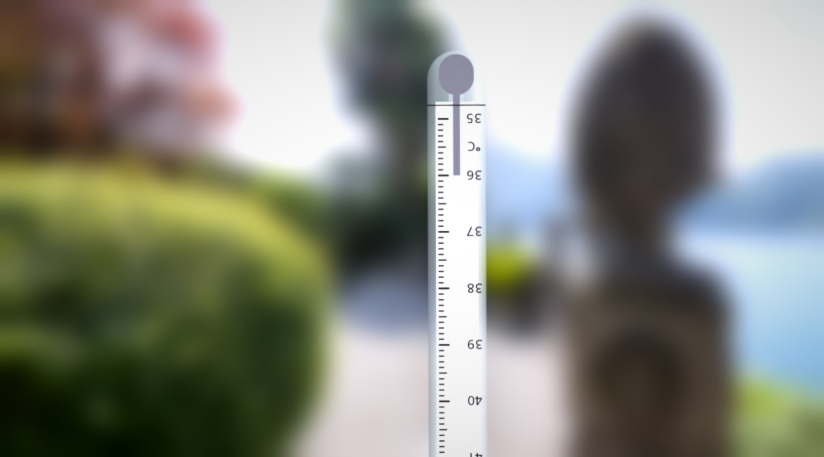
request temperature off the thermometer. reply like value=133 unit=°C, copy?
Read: value=36 unit=°C
